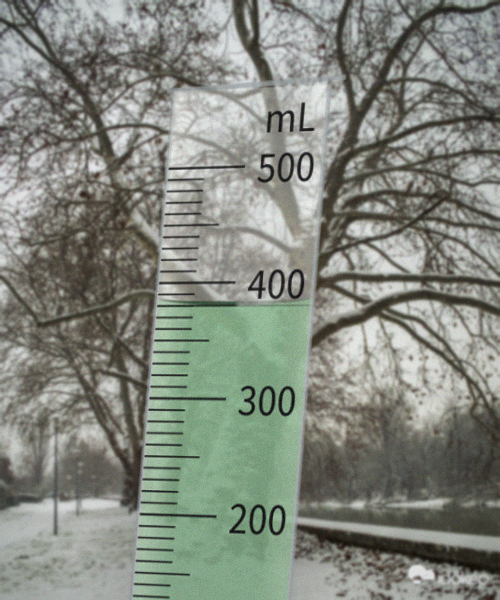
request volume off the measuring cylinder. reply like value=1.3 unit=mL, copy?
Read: value=380 unit=mL
